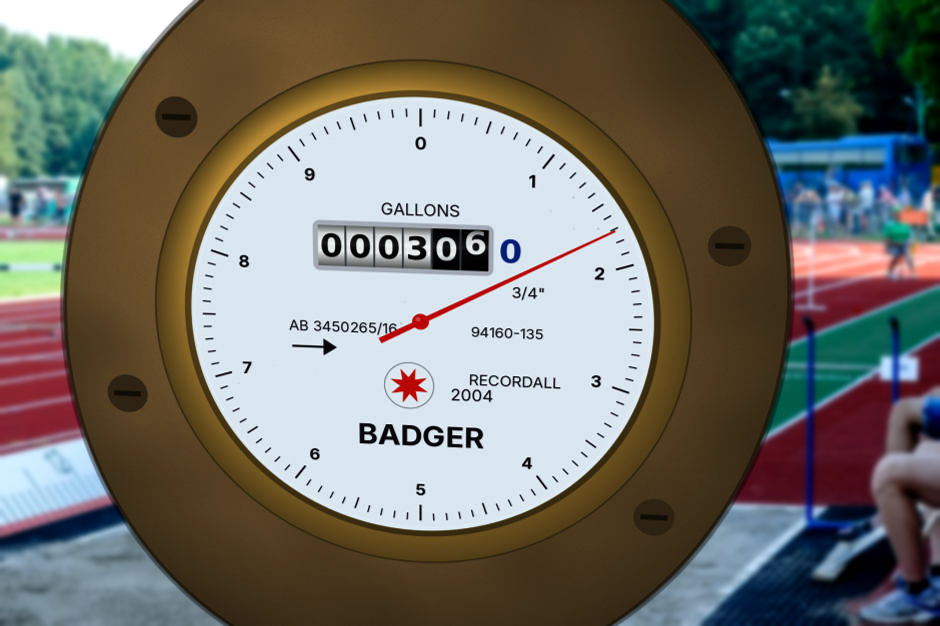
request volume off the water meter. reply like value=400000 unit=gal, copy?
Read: value=3061.7 unit=gal
